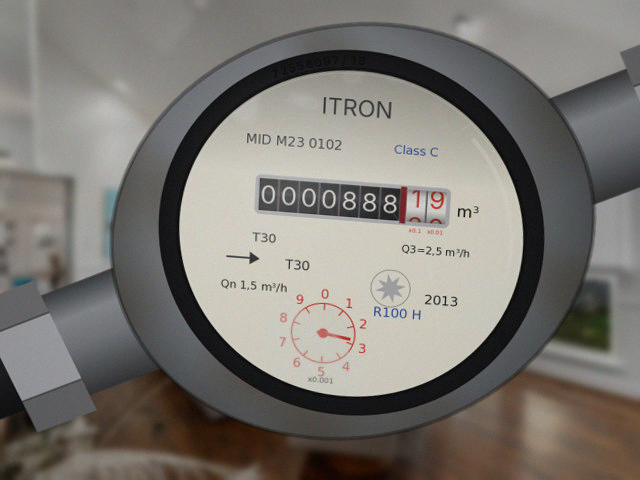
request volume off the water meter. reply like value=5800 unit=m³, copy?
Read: value=888.192 unit=m³
